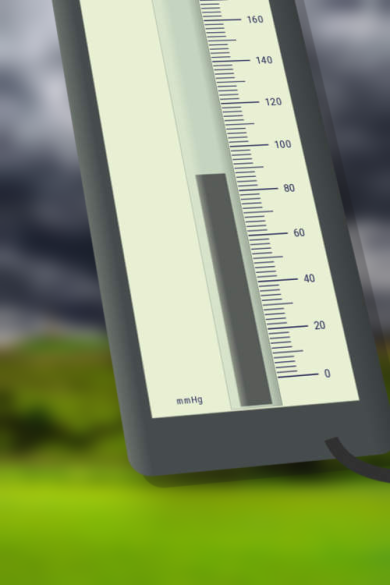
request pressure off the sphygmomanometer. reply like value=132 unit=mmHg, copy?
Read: value=88 unit=mmHg
